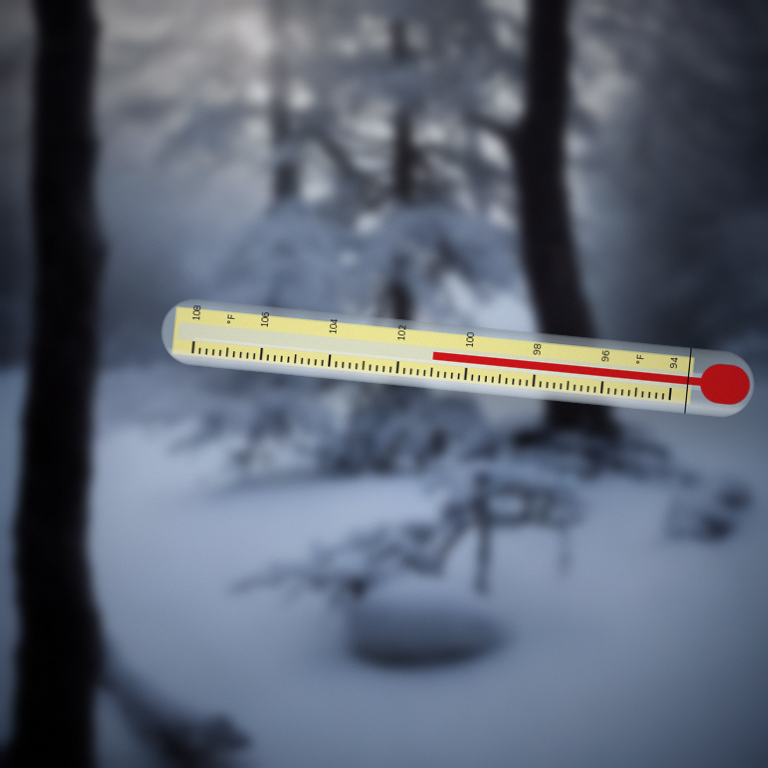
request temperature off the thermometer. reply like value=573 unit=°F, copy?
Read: value=101 unit=°F
